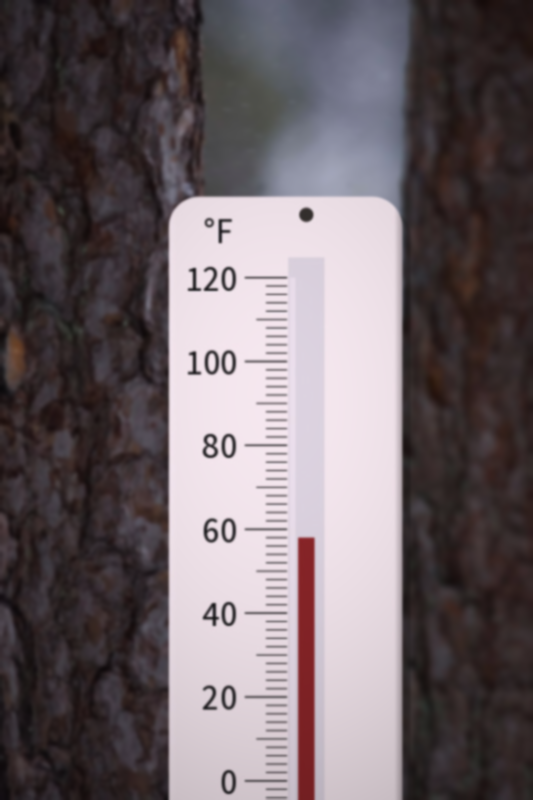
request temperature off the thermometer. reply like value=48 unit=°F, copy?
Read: value=58 unit=°F
